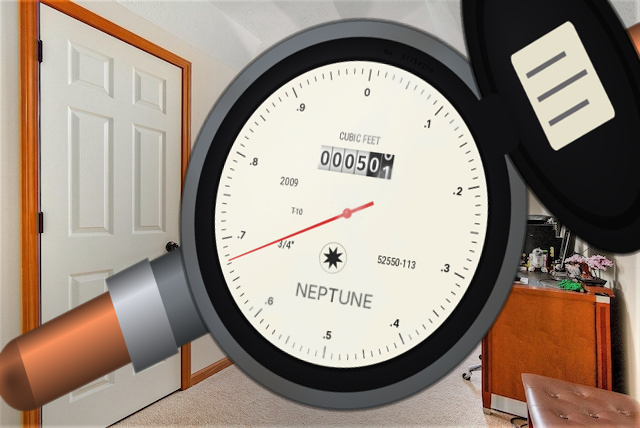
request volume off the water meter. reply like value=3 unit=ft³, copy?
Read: value=500.67 unit=ft³
